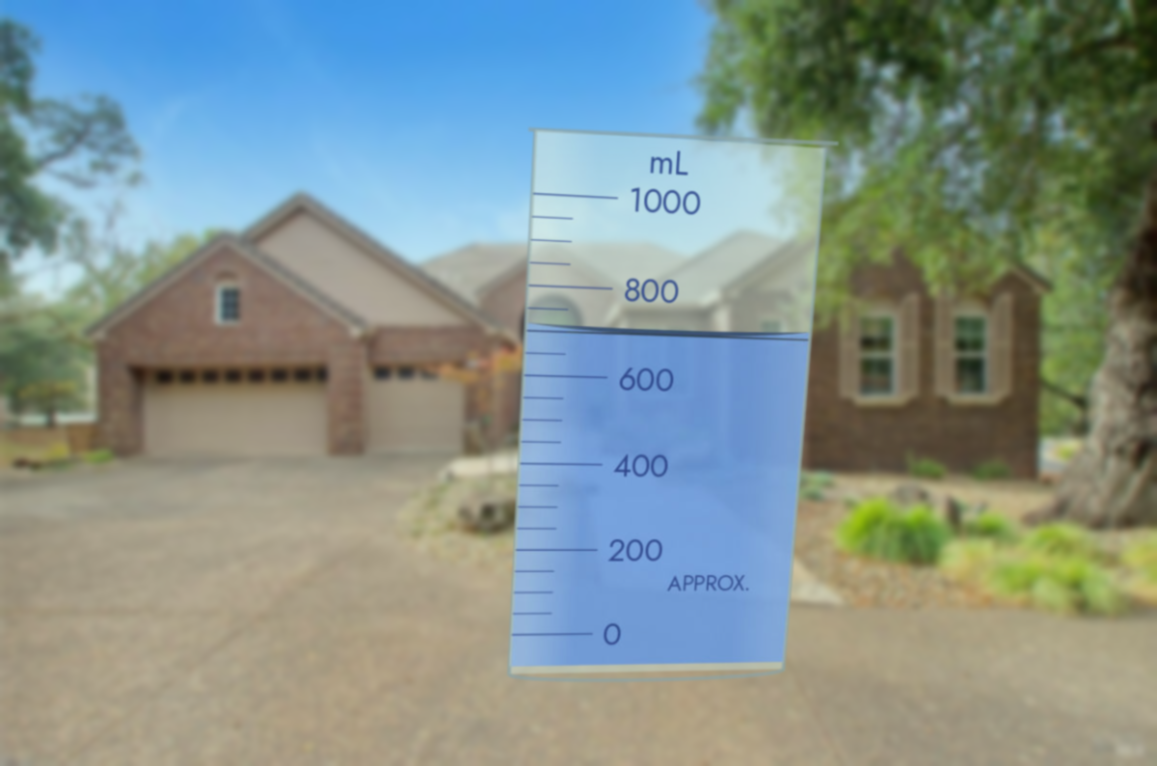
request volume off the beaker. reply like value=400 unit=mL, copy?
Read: value=700 unit=mL
